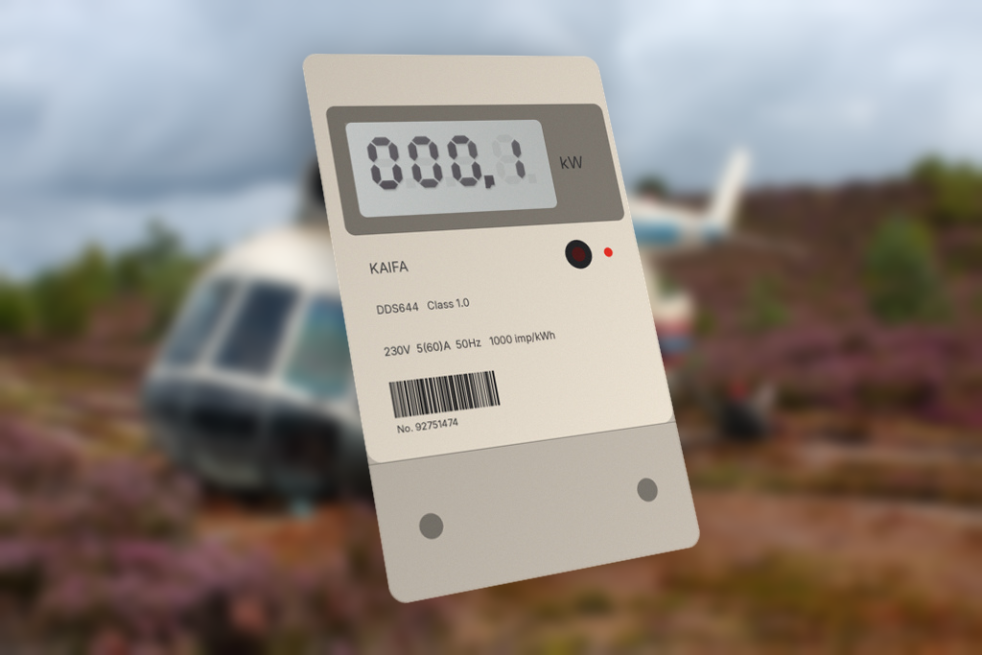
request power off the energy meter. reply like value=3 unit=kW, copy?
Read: value=0.1 unit=kW
